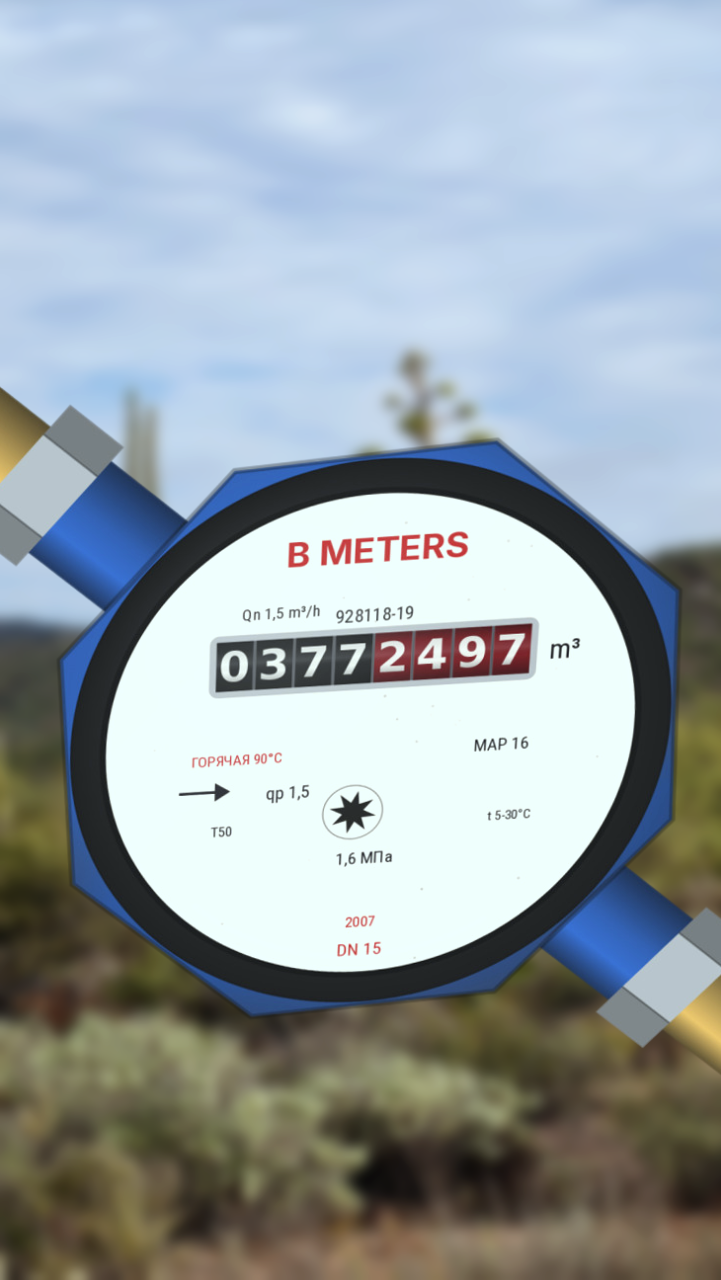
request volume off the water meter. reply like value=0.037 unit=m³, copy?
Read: value=377.2497 unit=m³
